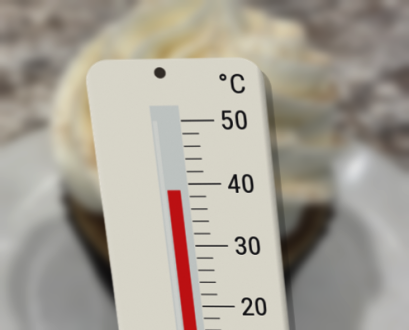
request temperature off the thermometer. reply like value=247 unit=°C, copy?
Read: value=39 unit=°C
